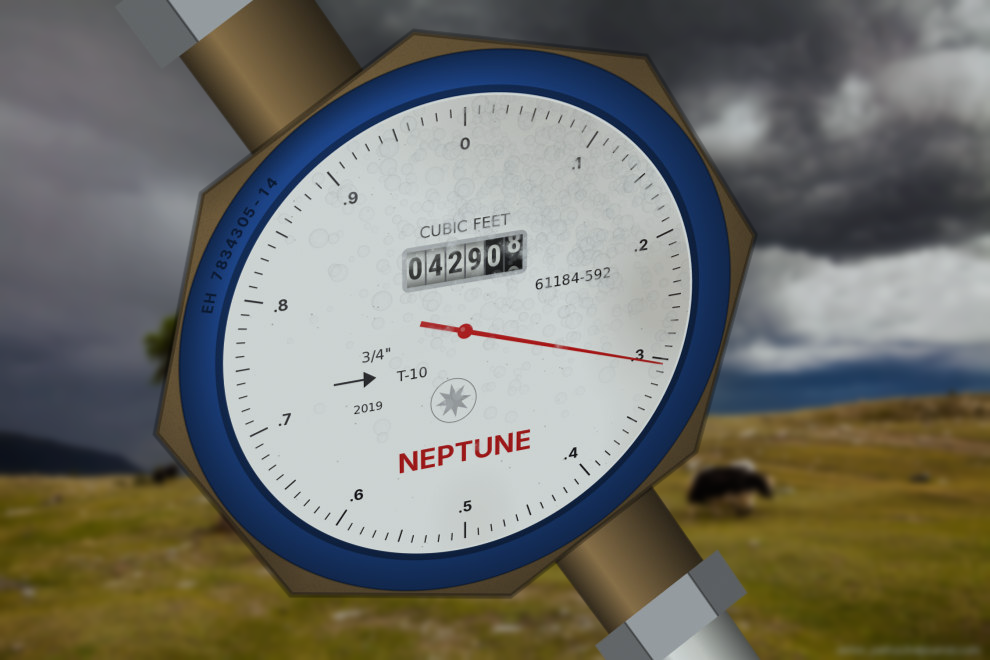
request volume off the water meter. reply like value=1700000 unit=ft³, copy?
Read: value=42908.30 unit=ft³
